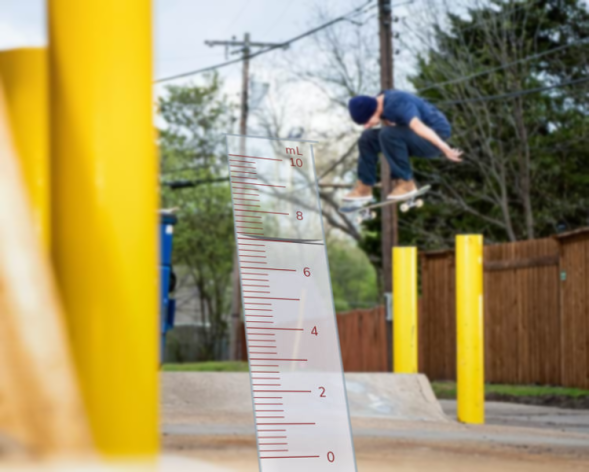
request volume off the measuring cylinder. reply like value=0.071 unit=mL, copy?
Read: value=7 unit=mL
